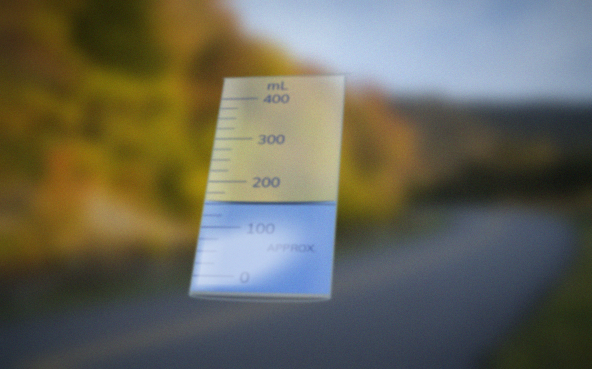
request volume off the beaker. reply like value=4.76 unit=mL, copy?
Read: value=150 unit=mL
